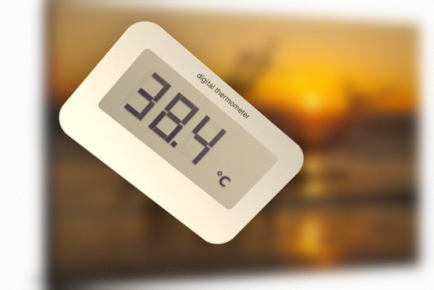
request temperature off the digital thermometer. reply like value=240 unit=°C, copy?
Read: value=38.4 unit=°C
